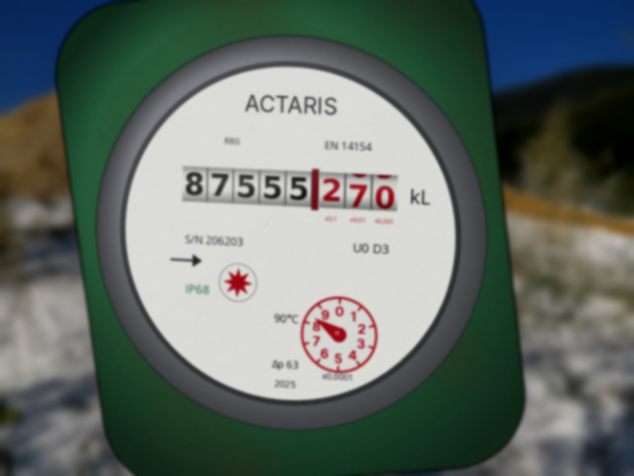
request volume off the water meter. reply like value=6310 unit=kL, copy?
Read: value=87555.2698 unit=kL
